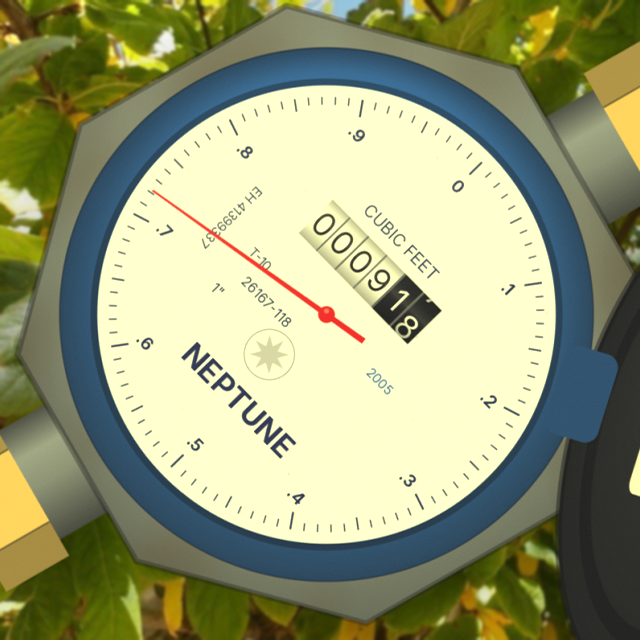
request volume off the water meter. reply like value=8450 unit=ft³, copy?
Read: value=917.72 unit=ft³
